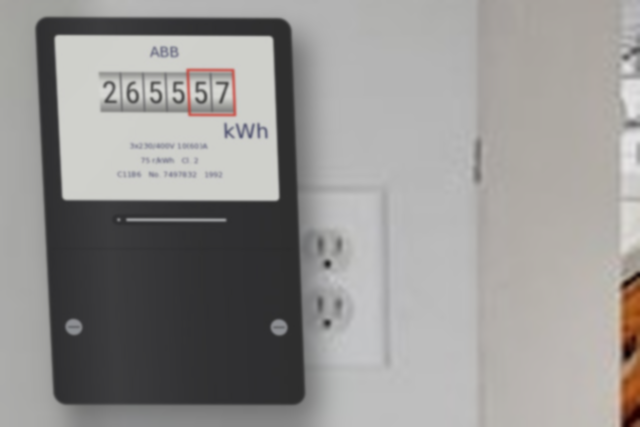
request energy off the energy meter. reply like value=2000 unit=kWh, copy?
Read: value=2655.57 unit=kWh
